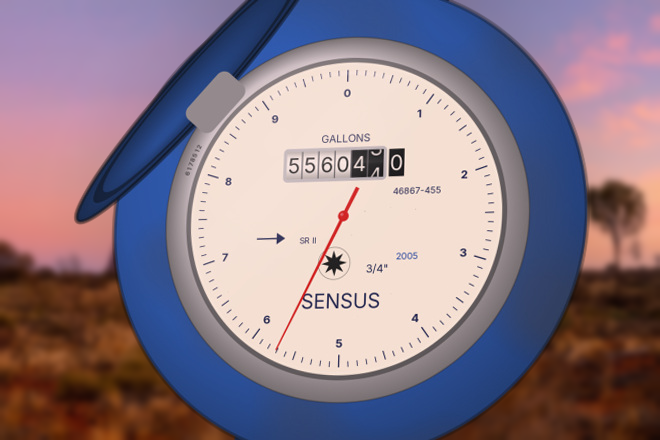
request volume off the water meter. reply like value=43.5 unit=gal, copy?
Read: value=5560435.7 unit=gal
